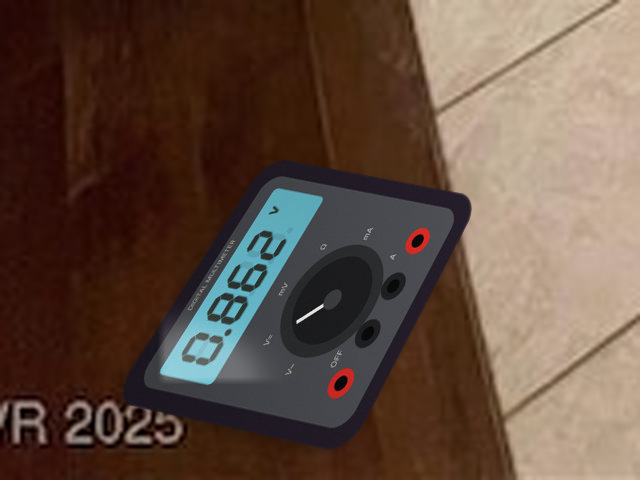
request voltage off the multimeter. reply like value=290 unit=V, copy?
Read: value=0.862 unit=V
